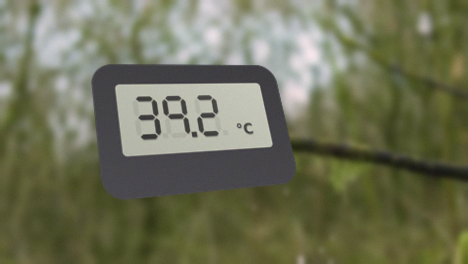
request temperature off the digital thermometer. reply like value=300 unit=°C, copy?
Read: value=39.2 unit=°C
